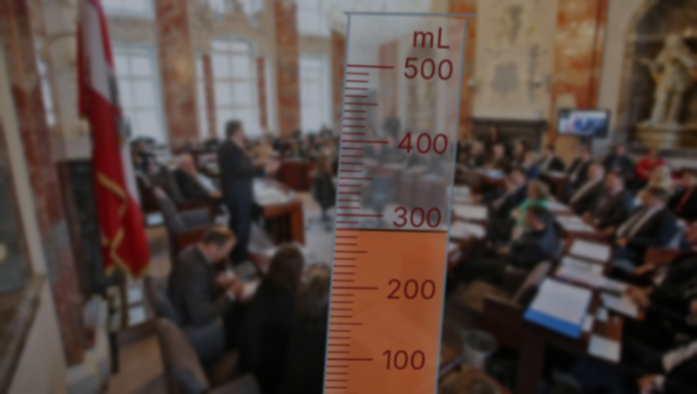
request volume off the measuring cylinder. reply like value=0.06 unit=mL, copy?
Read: value=280 unit=mL
